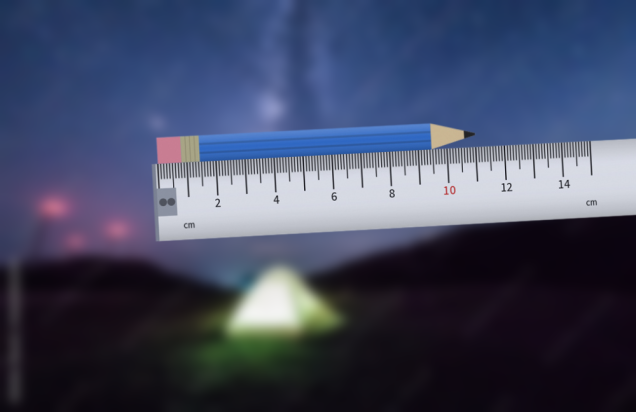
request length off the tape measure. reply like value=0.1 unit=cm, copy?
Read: value=11 unit=cm
